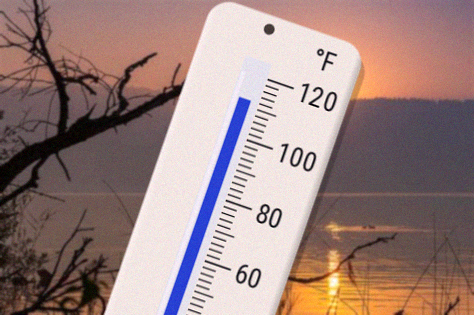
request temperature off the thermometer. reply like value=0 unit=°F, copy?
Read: value=112 unit=°F
